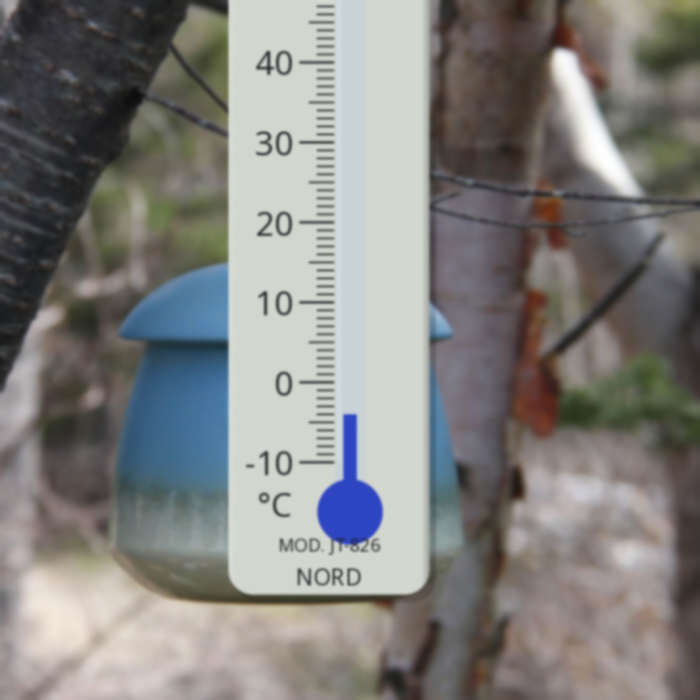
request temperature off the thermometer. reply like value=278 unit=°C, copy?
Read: value=-4 unit=°C
